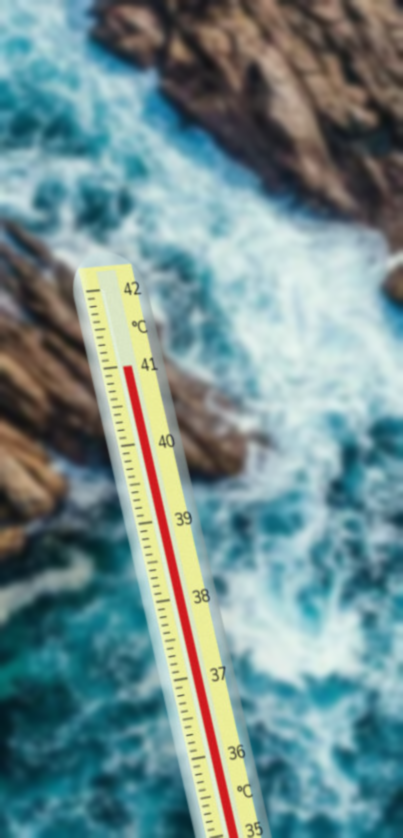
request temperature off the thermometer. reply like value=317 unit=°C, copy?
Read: value=41 unit=°C
